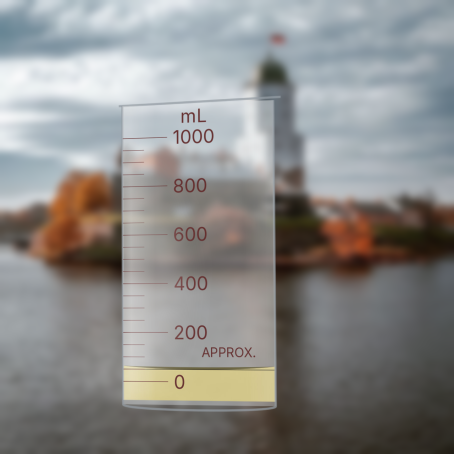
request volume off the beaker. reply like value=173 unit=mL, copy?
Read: value=50 unit=mL
